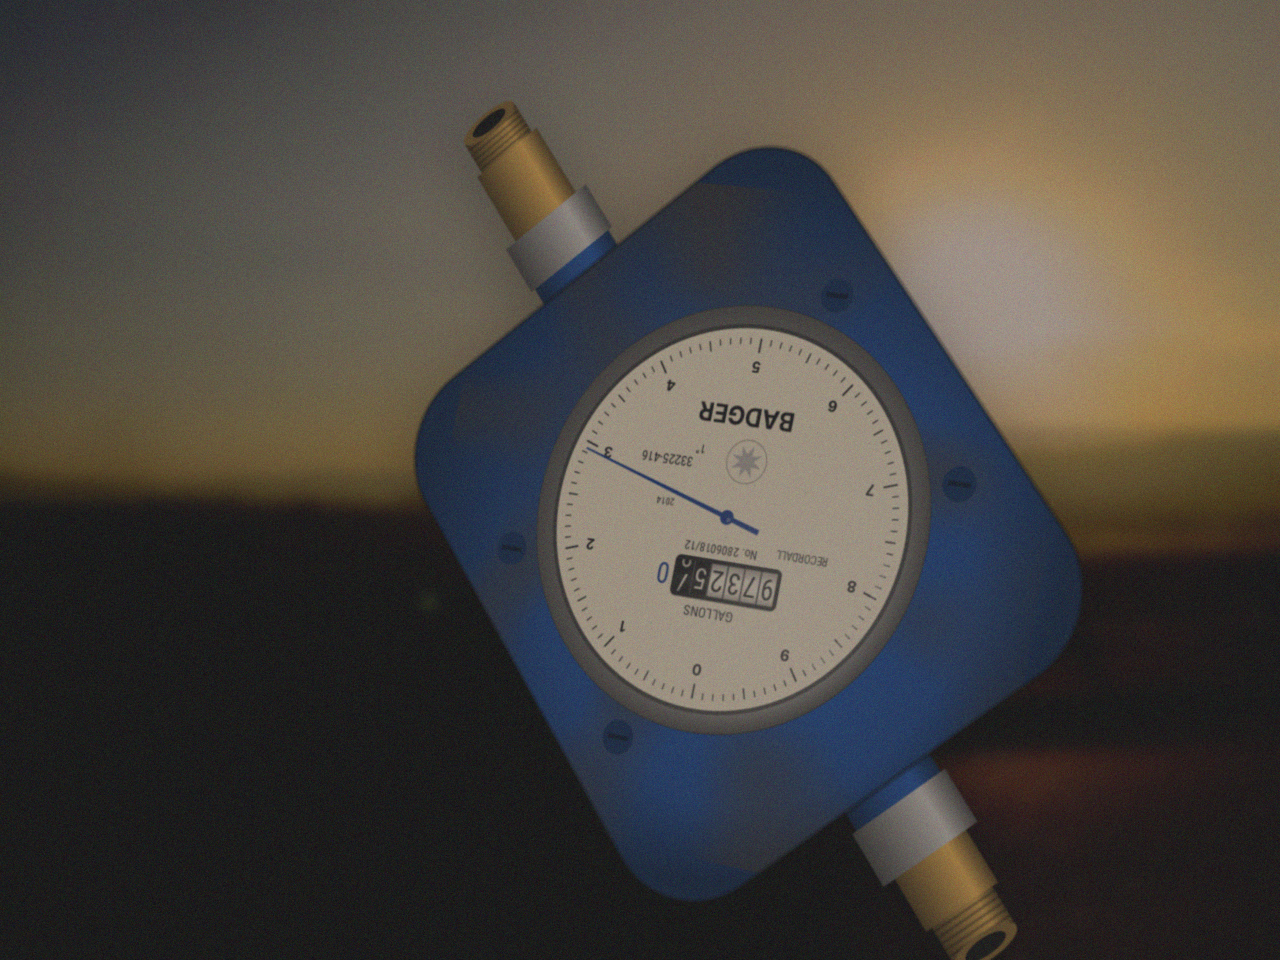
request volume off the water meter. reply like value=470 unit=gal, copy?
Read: value=9732572.9 unit=gal
